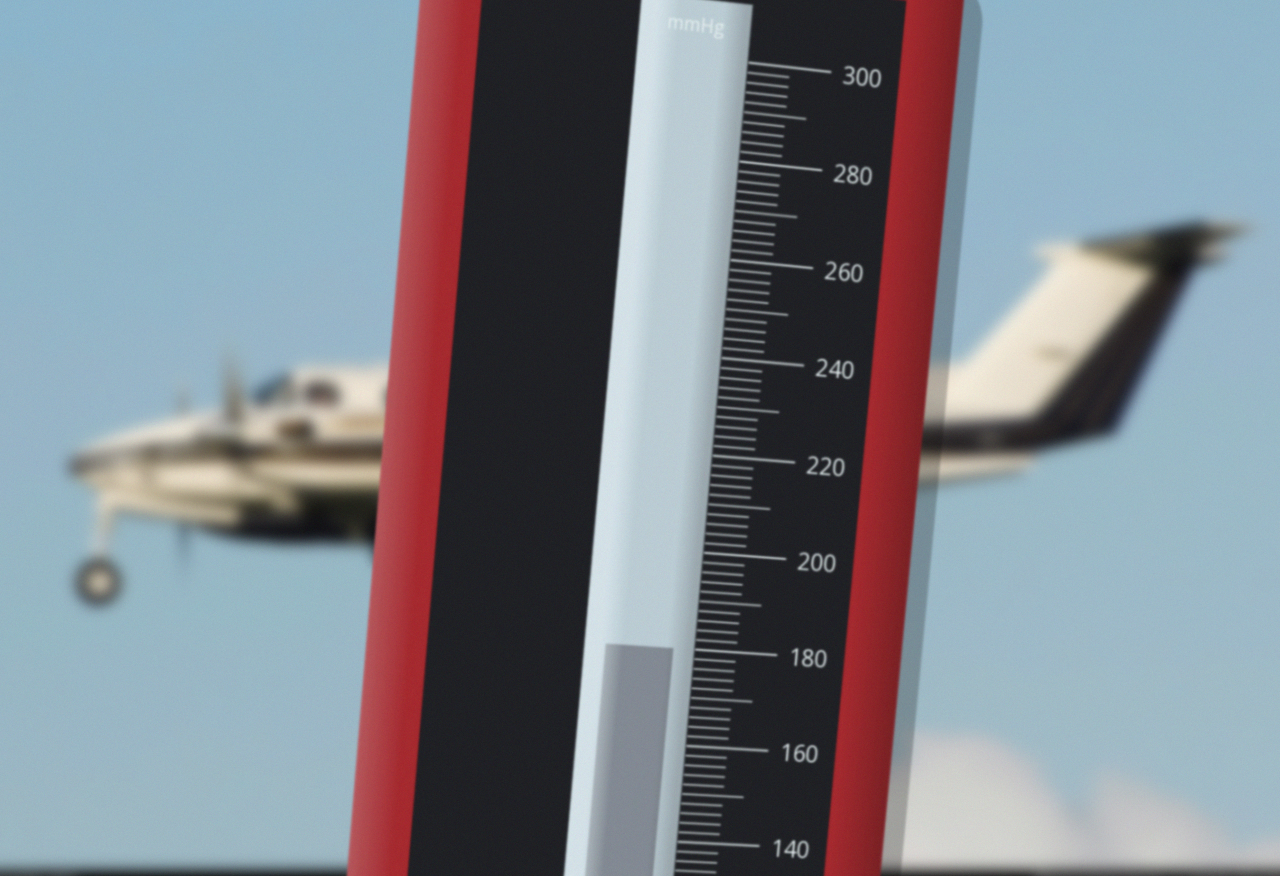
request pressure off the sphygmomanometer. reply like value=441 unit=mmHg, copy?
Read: value=180 unit=mmHg
